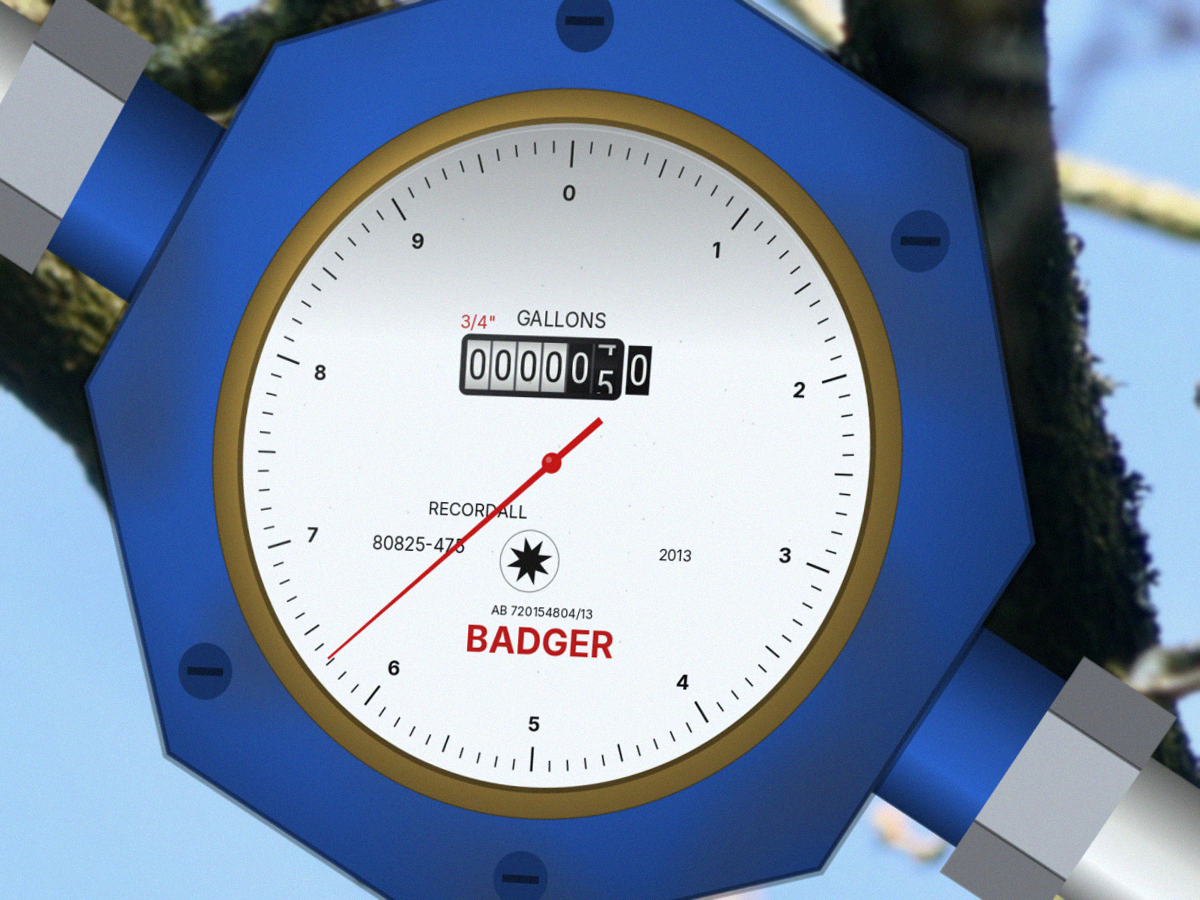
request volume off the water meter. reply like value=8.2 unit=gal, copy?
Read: value=46.3 unit=gal
